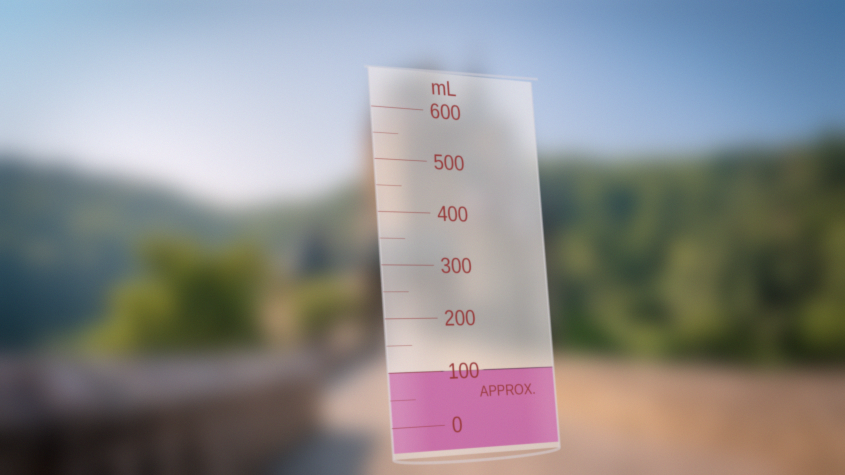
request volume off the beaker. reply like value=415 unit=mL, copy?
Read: value=100 unit=mL
